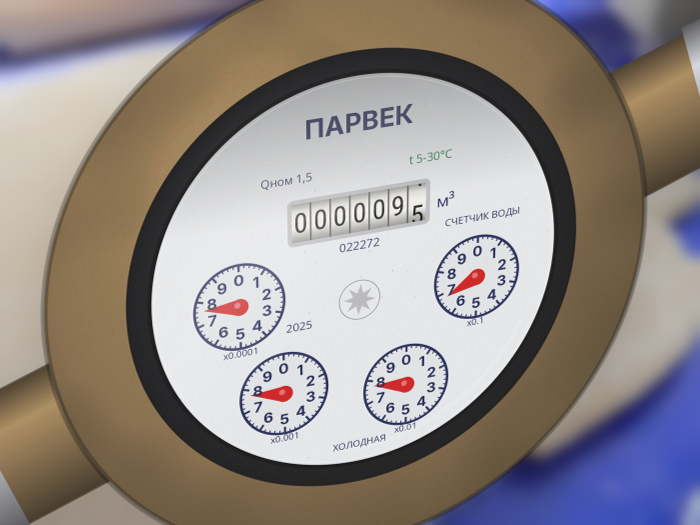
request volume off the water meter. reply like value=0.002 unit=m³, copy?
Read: value=94.6777 unit=m³
